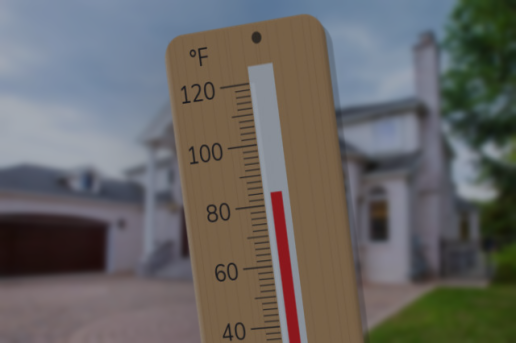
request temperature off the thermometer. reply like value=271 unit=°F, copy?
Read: value=84 unit=°F
